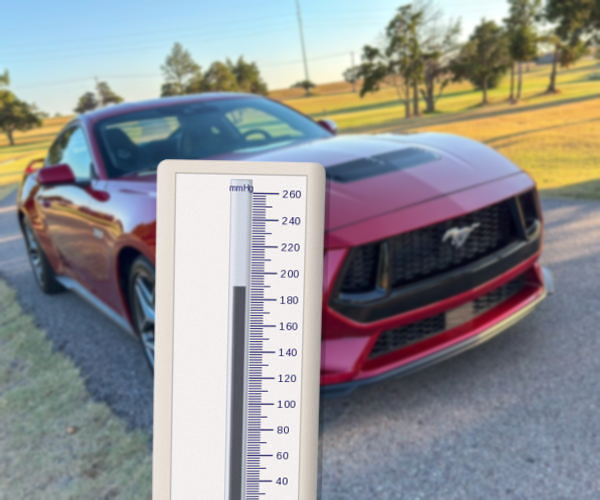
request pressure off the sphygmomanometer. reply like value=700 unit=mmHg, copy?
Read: value=190 unit=mmHg
